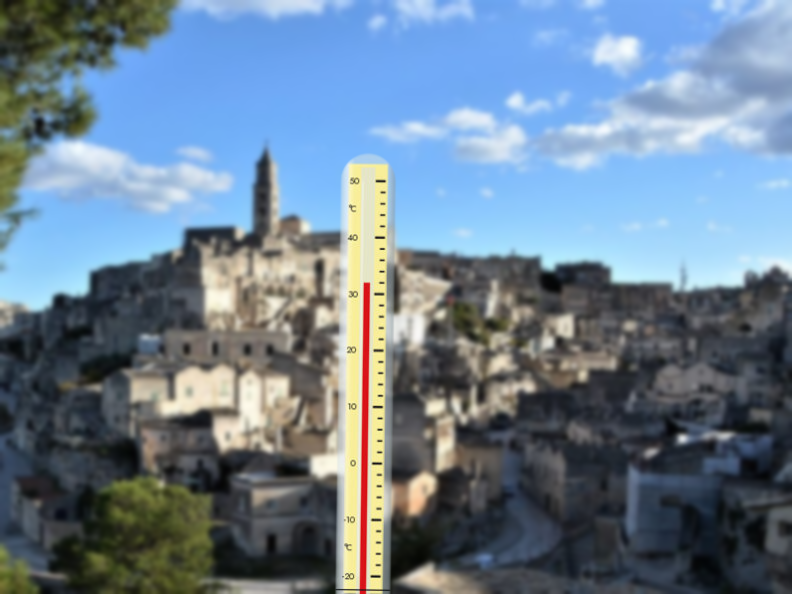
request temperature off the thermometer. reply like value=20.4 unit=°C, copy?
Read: value=32 unit=°C
